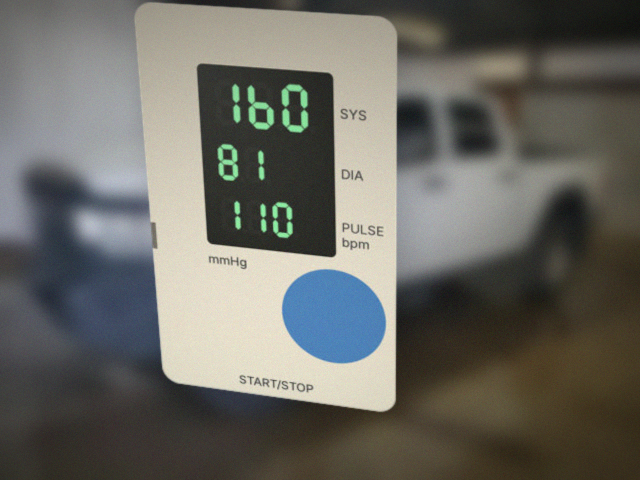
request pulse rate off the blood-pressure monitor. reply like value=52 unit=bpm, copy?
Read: value=110 unit=bpm
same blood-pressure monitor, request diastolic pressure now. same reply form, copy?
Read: value=81 unit=mmHg
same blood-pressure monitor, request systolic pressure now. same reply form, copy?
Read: value=160 unit=mmHg
